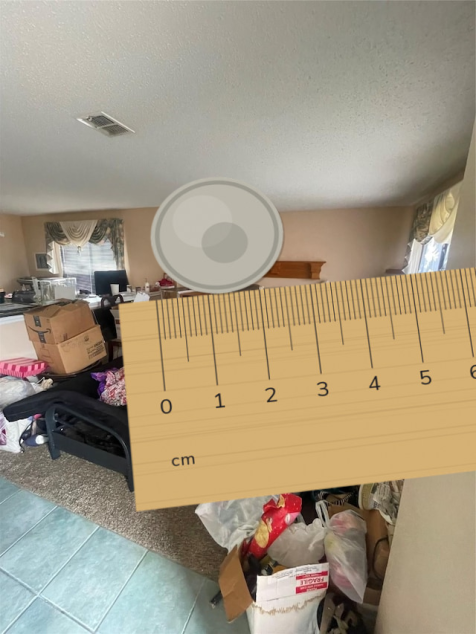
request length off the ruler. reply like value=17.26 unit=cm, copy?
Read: value=2.6 unit=cm
